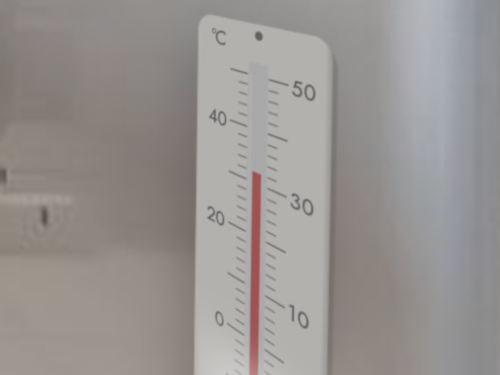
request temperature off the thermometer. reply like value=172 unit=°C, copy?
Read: value=32 unit=°C
